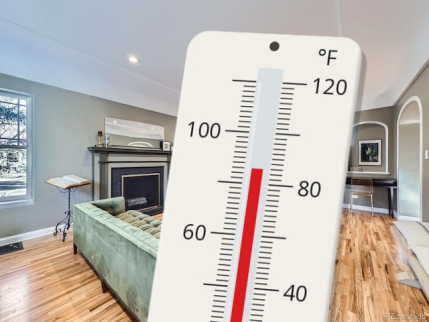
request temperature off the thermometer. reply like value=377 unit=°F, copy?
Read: value=86 unit=°F
